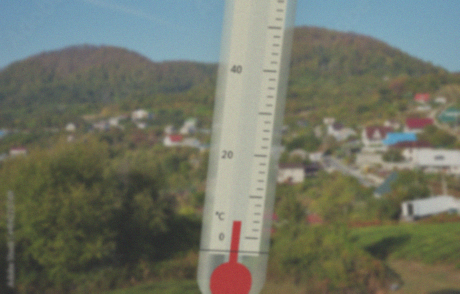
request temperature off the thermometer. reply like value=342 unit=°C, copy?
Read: value=4 unit=°C
